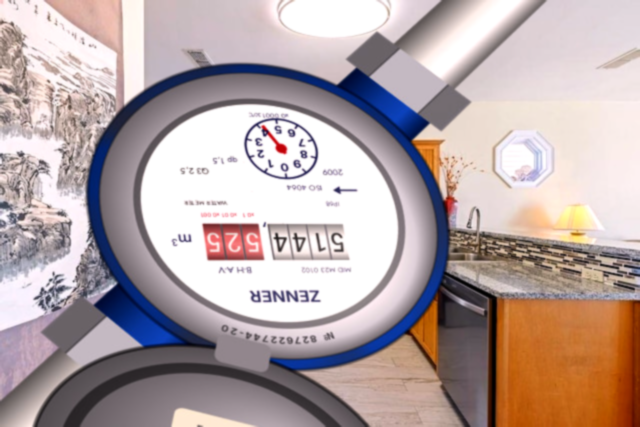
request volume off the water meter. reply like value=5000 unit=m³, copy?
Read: value=5144.5254 unit=m³
